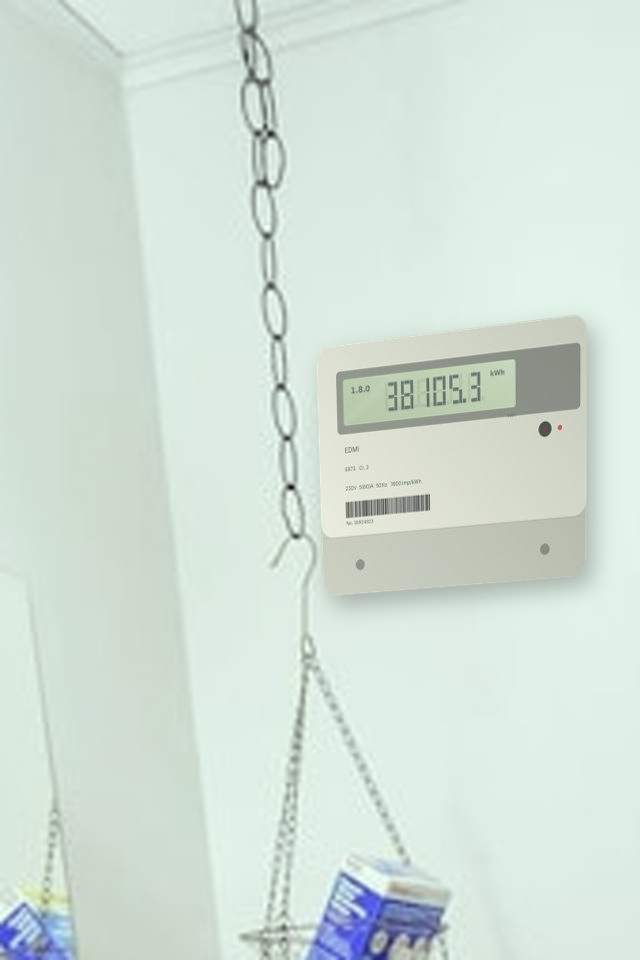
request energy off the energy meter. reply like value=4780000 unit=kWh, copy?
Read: value=38105.3 unit=kWh
